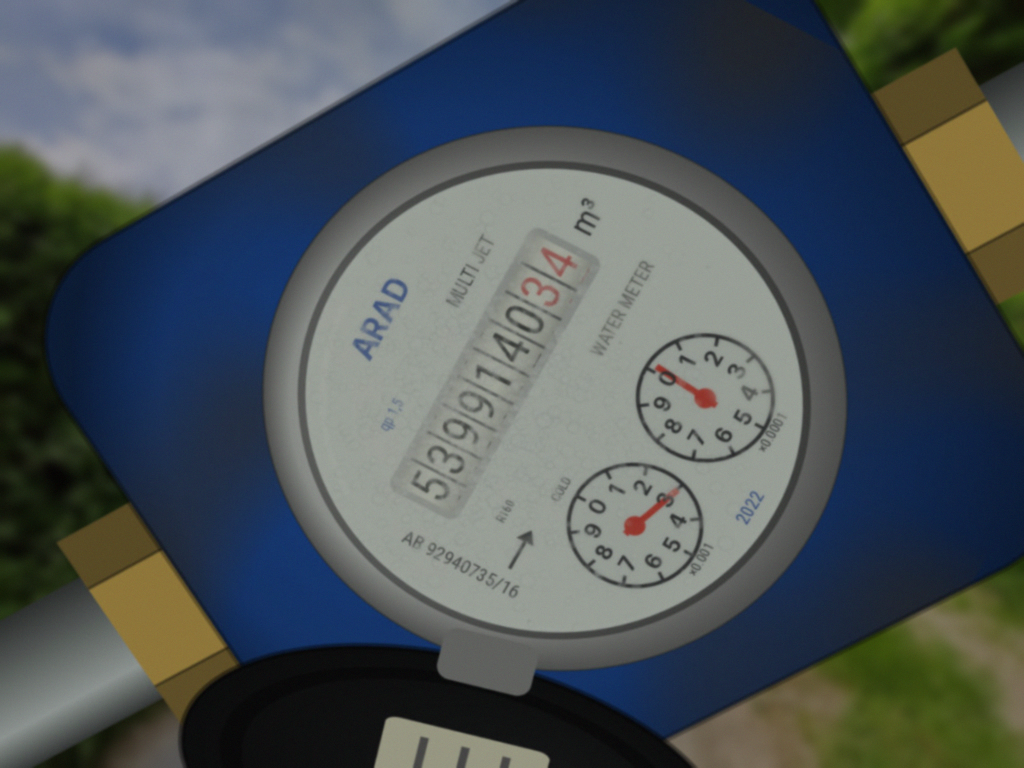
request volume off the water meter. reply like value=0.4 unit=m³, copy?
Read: value=5399140.3430 unit=m³
